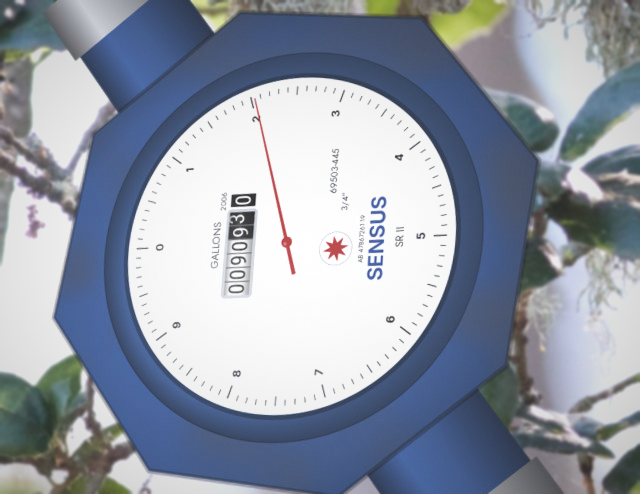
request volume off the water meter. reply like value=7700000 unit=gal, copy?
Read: value=90932.0 unit=gal
